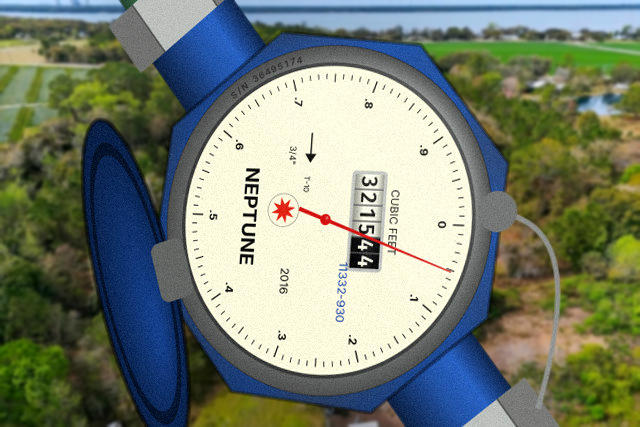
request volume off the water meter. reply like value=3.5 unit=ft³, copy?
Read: value=321544.05 unit=ft³
